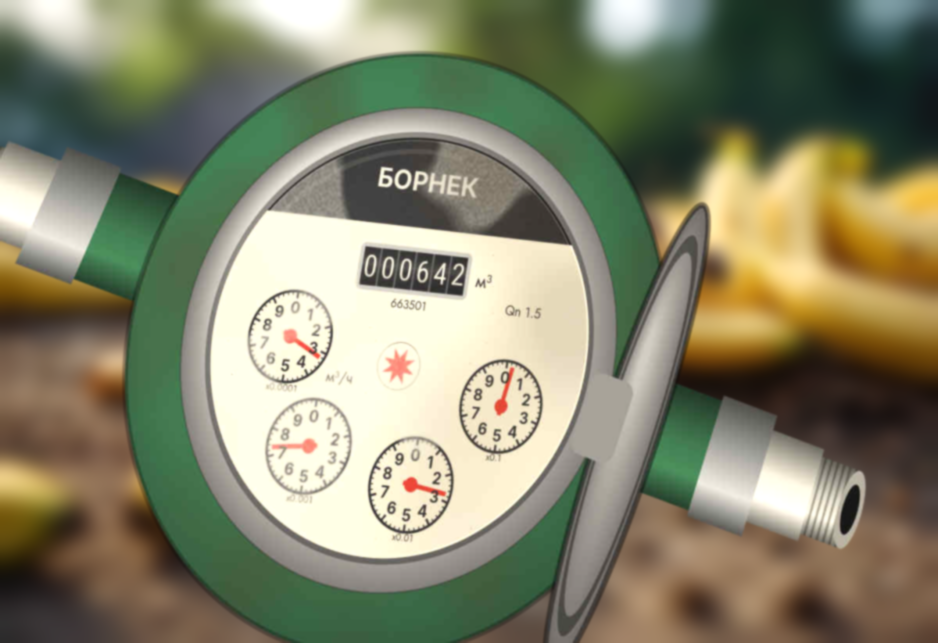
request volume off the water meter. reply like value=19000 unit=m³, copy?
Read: value=642.0273 unit=m³
